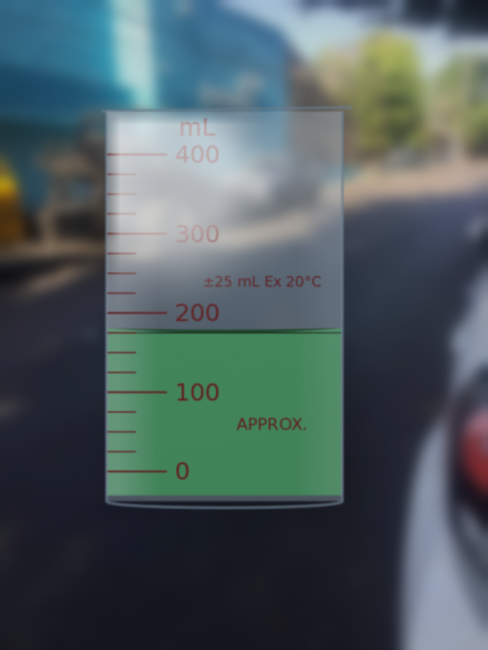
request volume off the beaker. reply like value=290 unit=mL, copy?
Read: value=175 unit=mL
